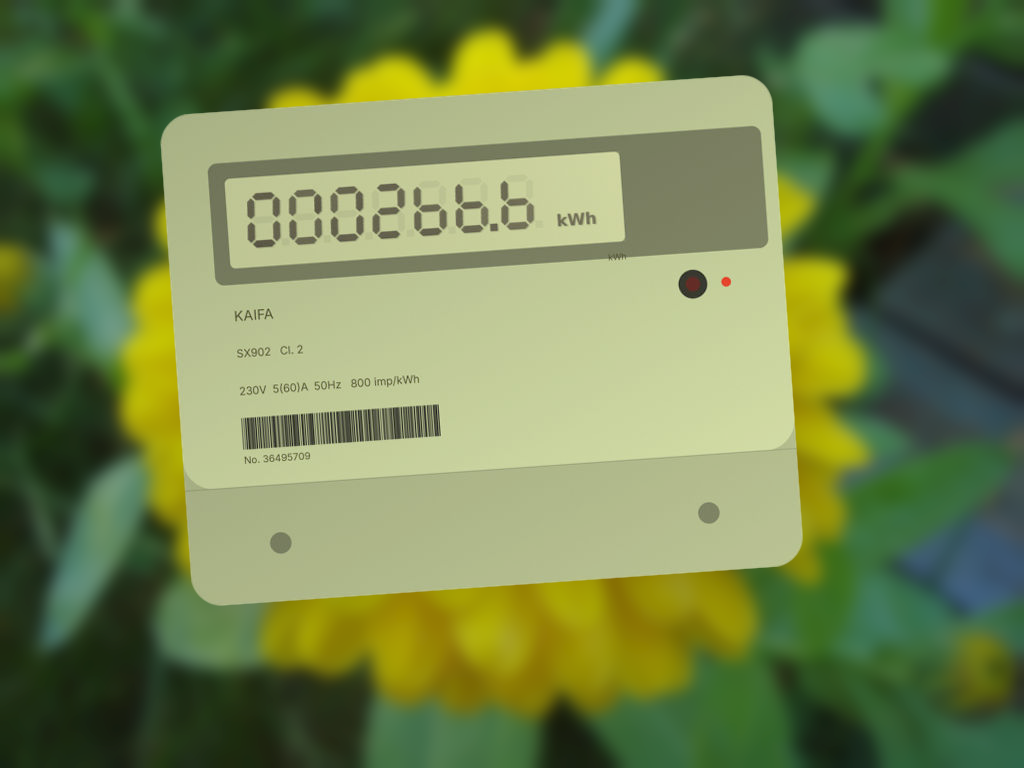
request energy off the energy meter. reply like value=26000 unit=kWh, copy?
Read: value=266.6 unit=kWh
